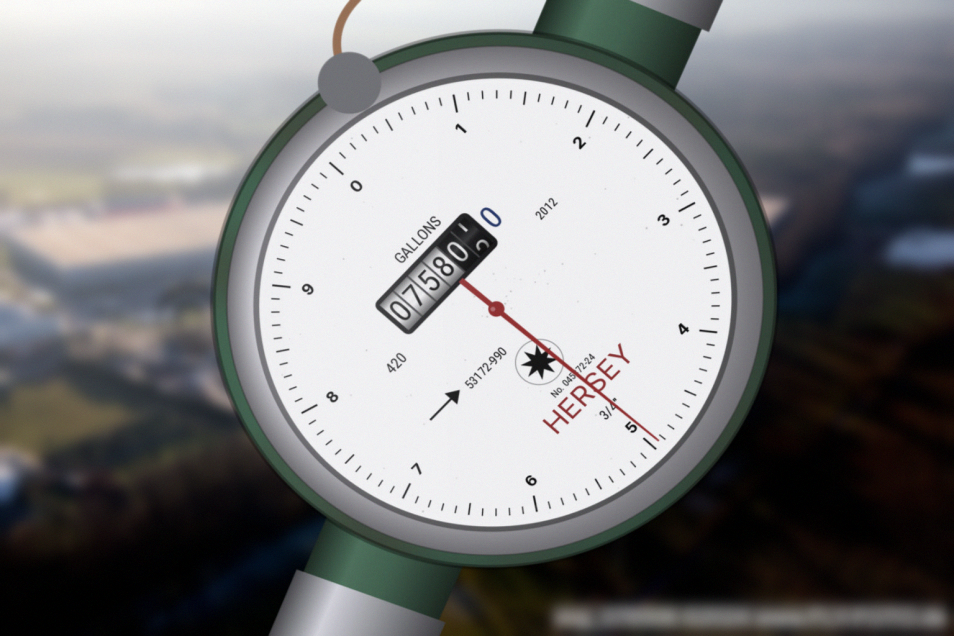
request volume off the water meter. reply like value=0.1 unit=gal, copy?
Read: value=758014.9 unit=gal
